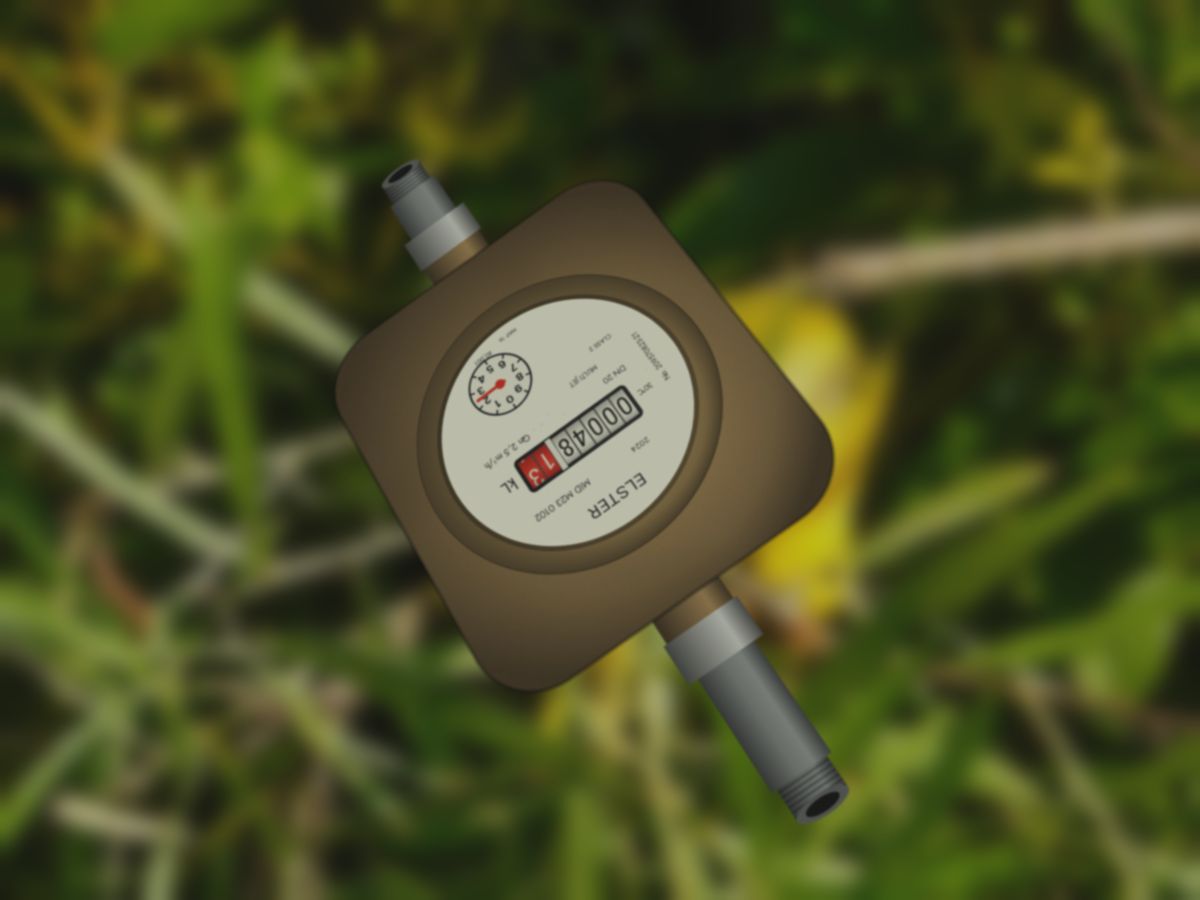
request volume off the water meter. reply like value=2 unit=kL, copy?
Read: value=48.132 unit=kL
